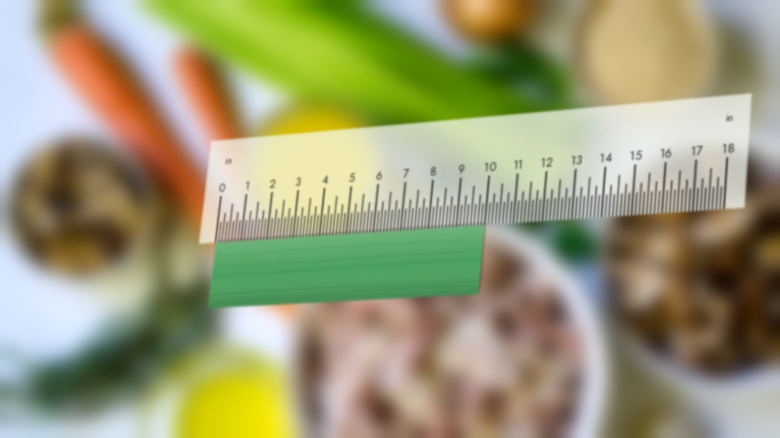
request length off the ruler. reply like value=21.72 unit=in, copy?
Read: value=10 unit=in
